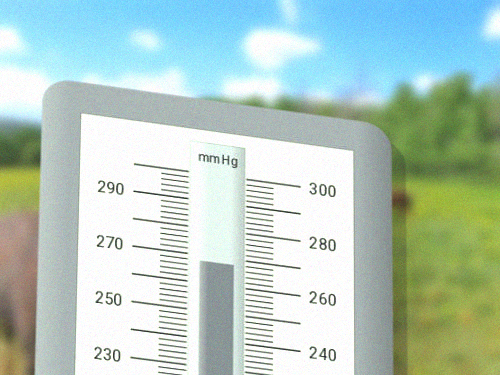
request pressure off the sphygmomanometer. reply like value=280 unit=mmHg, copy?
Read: value=268 unit=mmHg
